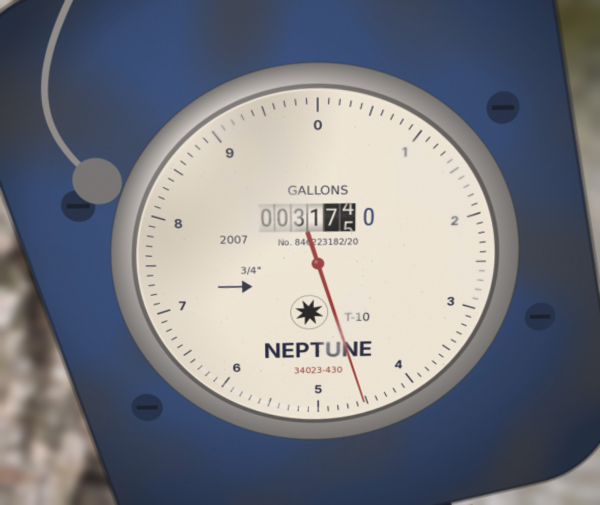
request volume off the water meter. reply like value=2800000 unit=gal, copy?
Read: value=31744.5 unit=gal
